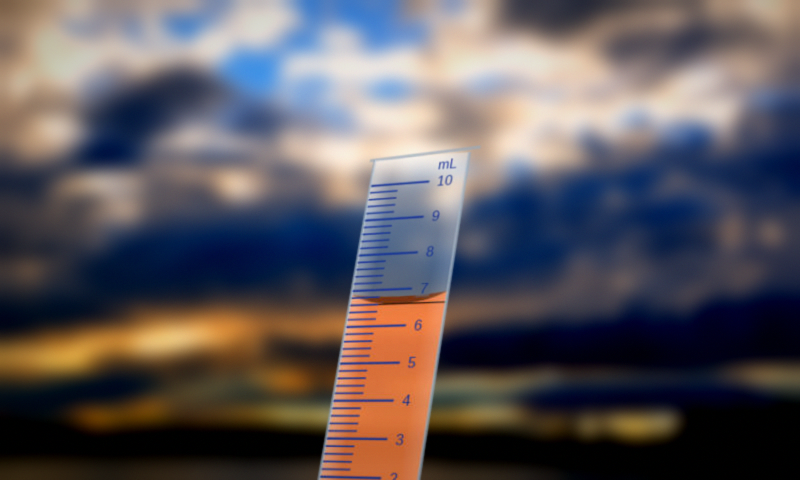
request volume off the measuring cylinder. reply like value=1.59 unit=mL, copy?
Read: value=6.6 unit=mL
